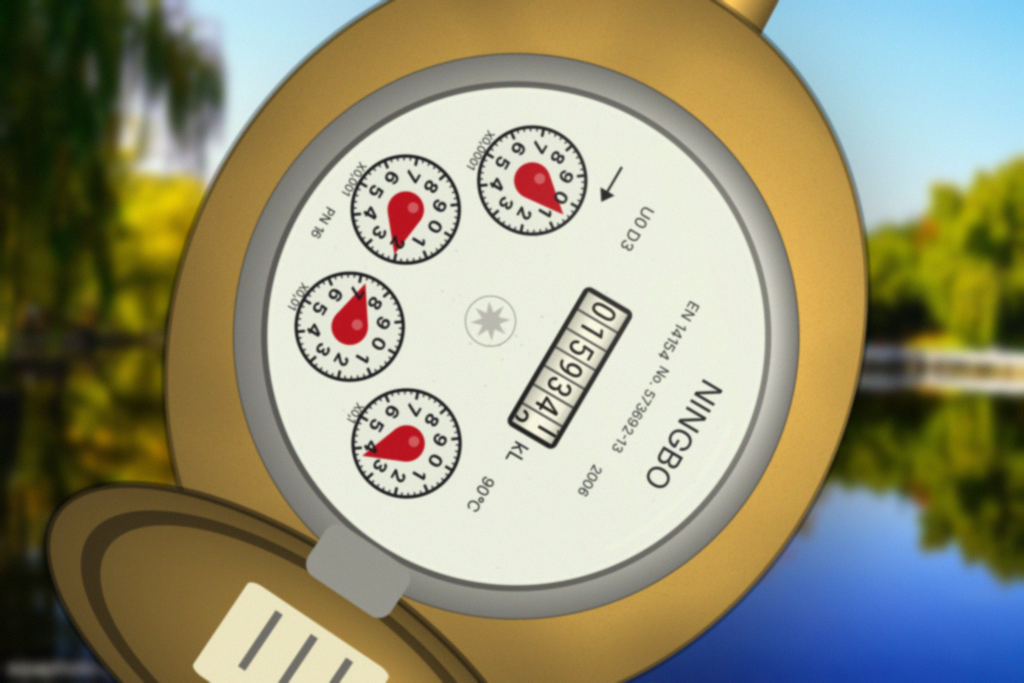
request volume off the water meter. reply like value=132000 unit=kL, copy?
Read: value=159341.3720 unit=kL
